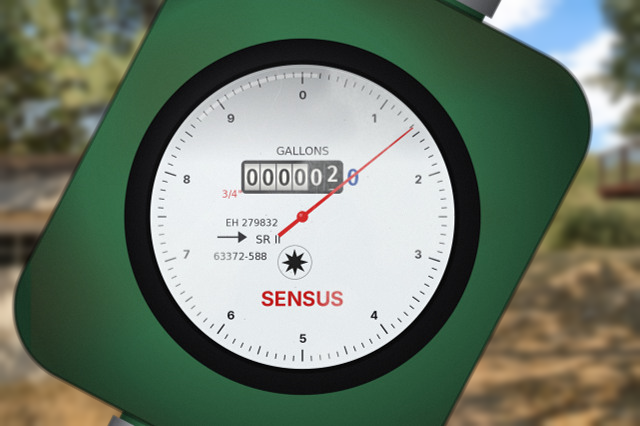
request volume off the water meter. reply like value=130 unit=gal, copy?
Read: value=21.4 unit=gal
